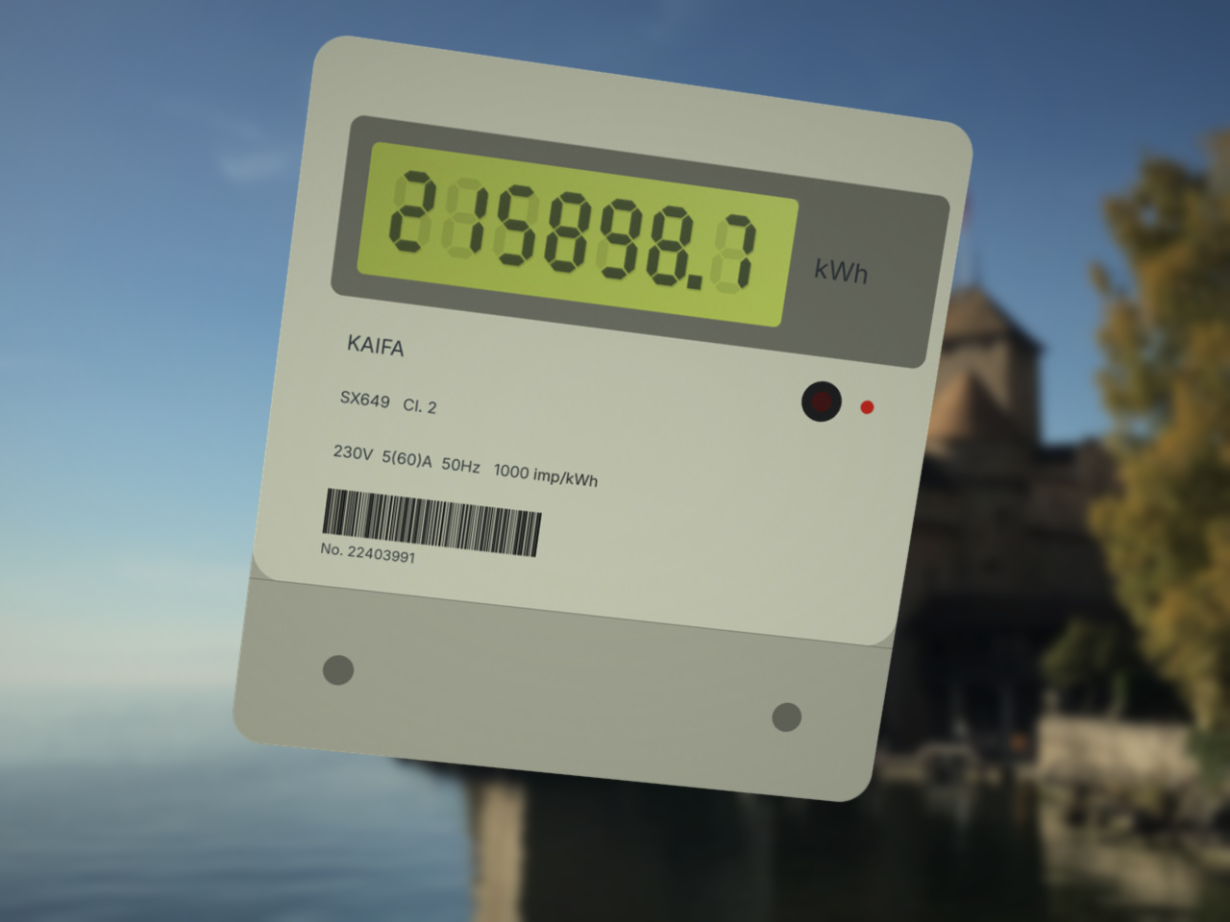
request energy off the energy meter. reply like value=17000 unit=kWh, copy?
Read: value=215898.7 unit=kWh
